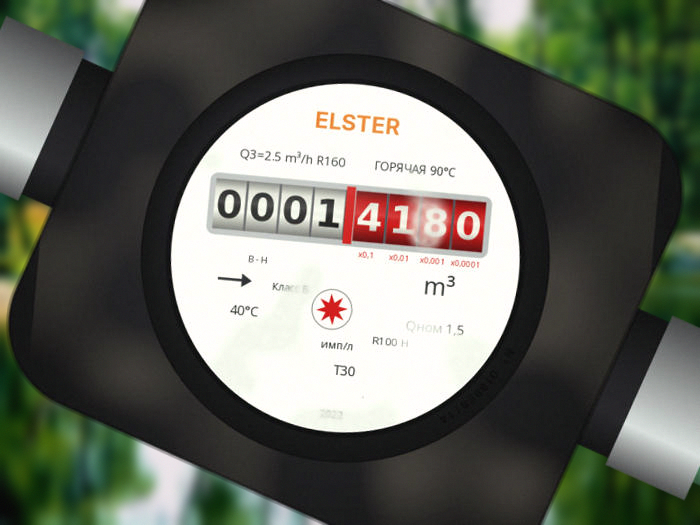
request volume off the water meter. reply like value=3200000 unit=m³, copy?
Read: value=1.4180 unit=m³
